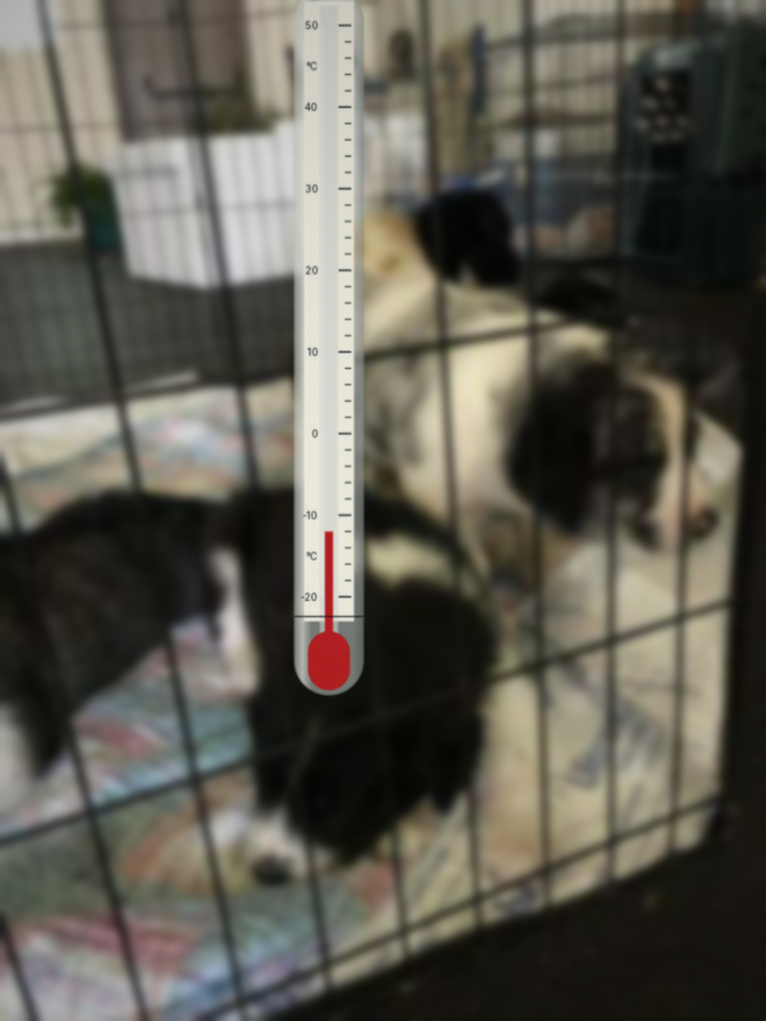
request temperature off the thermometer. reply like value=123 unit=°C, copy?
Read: value=-12 unit=°C
